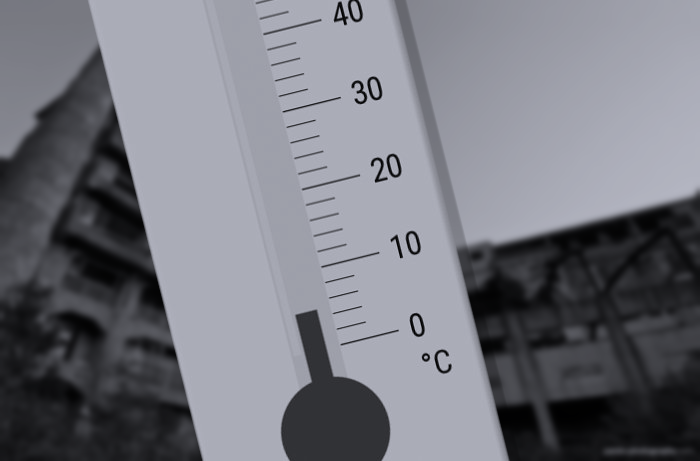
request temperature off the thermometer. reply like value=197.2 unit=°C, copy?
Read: value=5 unit=°C
